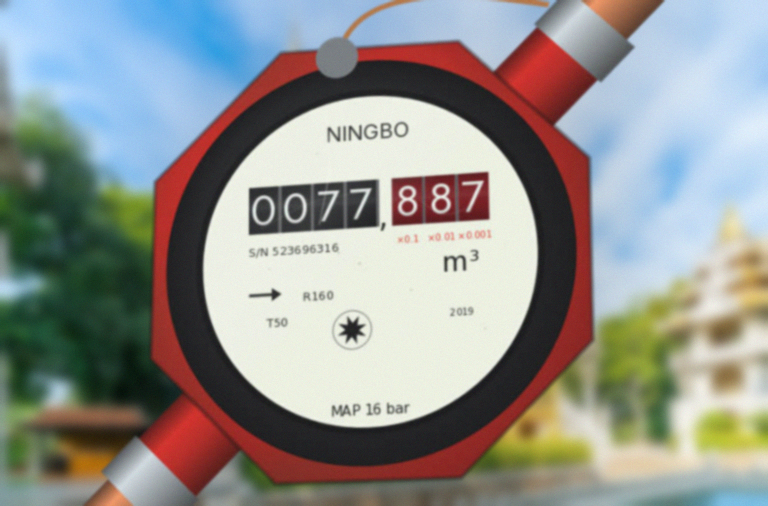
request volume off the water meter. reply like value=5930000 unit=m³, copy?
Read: value=77.887 unit=m³
